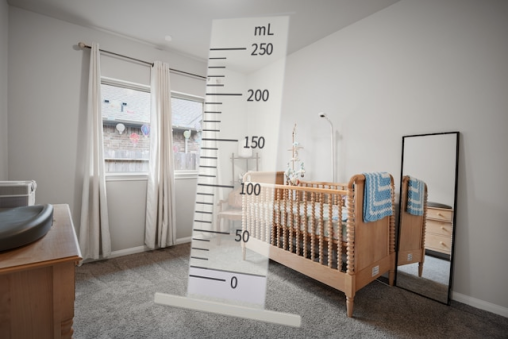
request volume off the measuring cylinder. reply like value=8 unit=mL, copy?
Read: value=10 unit=mL
